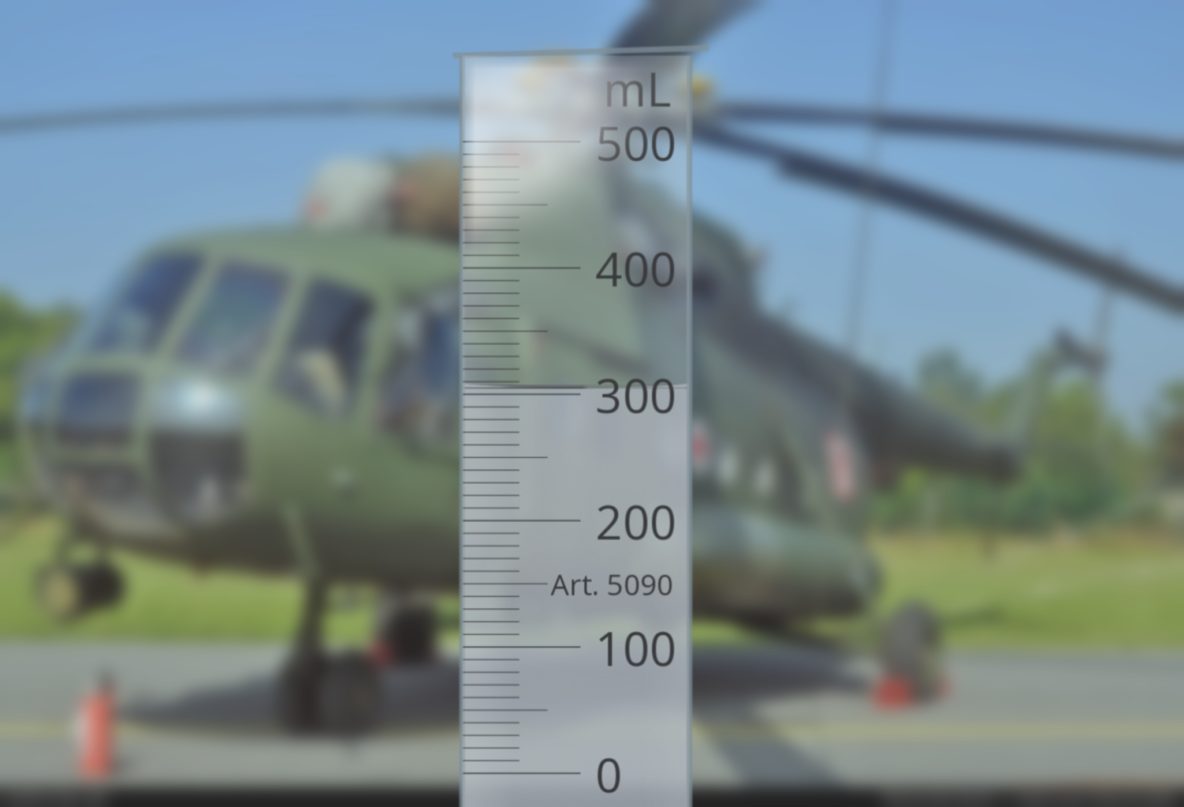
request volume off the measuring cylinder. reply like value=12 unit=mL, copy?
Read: value=305 unit=mL
